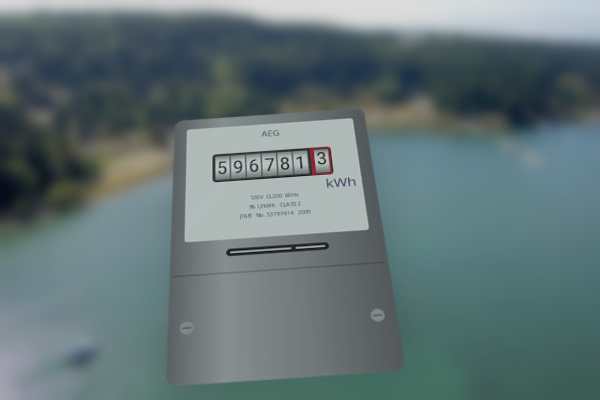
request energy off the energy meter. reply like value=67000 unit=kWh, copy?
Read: value=596781.3 unit=kWh
